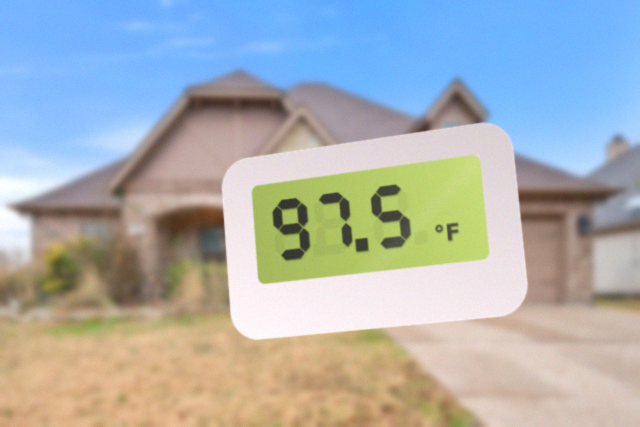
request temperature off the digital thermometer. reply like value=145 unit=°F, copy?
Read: value=97.5 unit=°F
